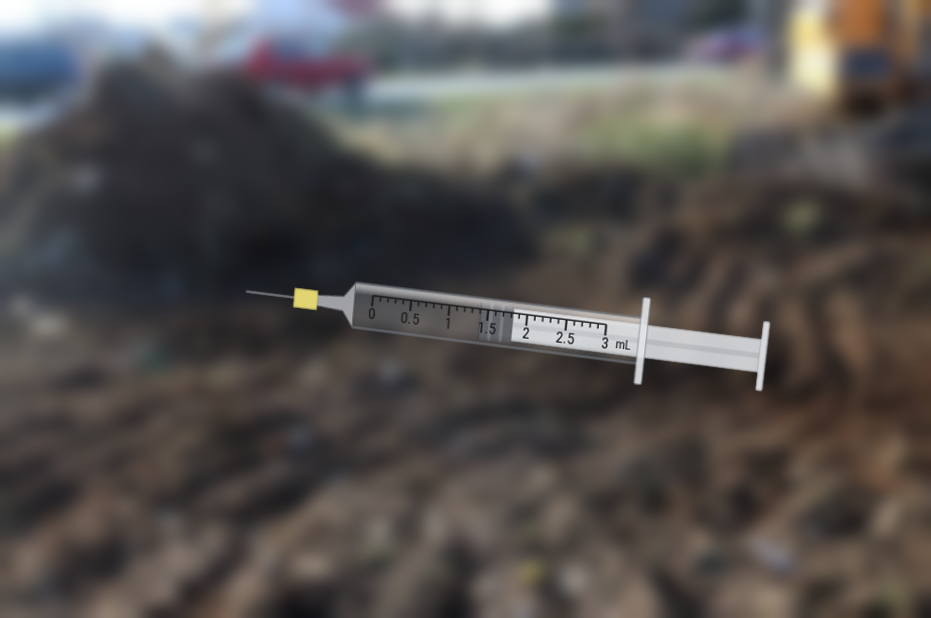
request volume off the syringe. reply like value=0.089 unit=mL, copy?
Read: value=1.4 unit=mL
